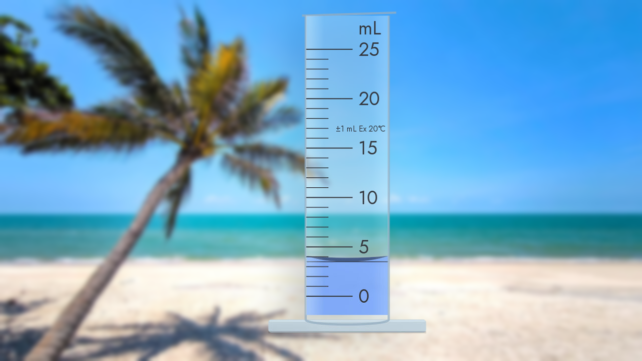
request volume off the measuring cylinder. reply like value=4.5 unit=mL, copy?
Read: value=3.5 unit=mL
